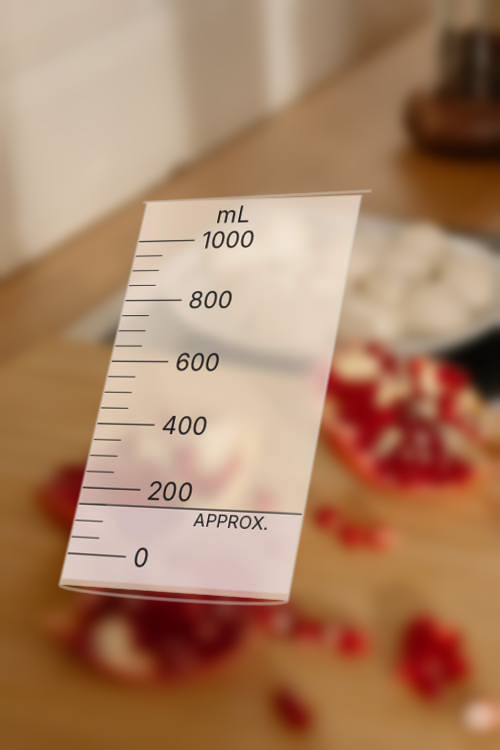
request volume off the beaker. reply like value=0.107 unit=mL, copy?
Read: value=150 unit=mL
